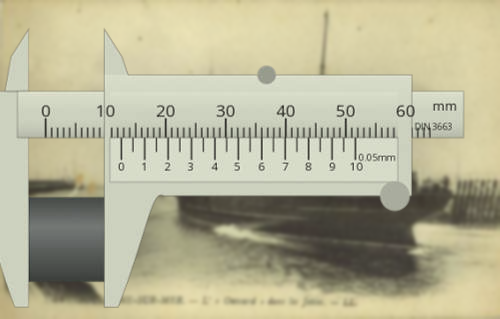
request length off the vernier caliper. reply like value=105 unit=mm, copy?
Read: value=12.6 unit=mm
